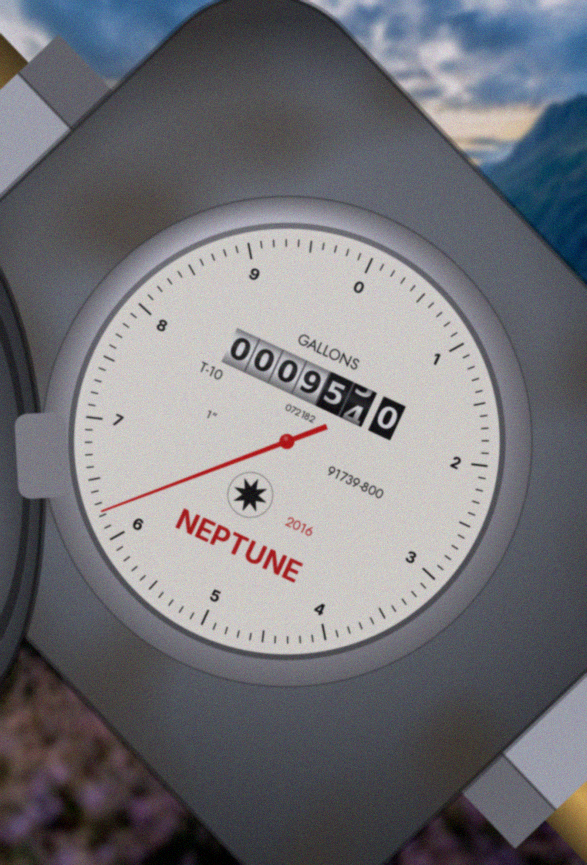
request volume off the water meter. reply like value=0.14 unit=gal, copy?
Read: value=9536.2 unit=gal
